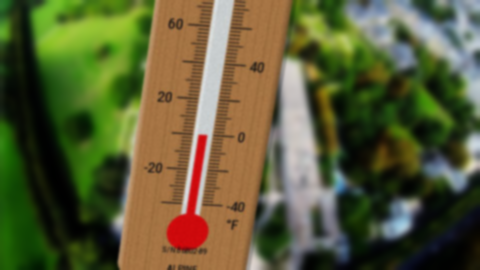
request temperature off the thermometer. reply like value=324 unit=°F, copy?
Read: value=0 unit=°F
